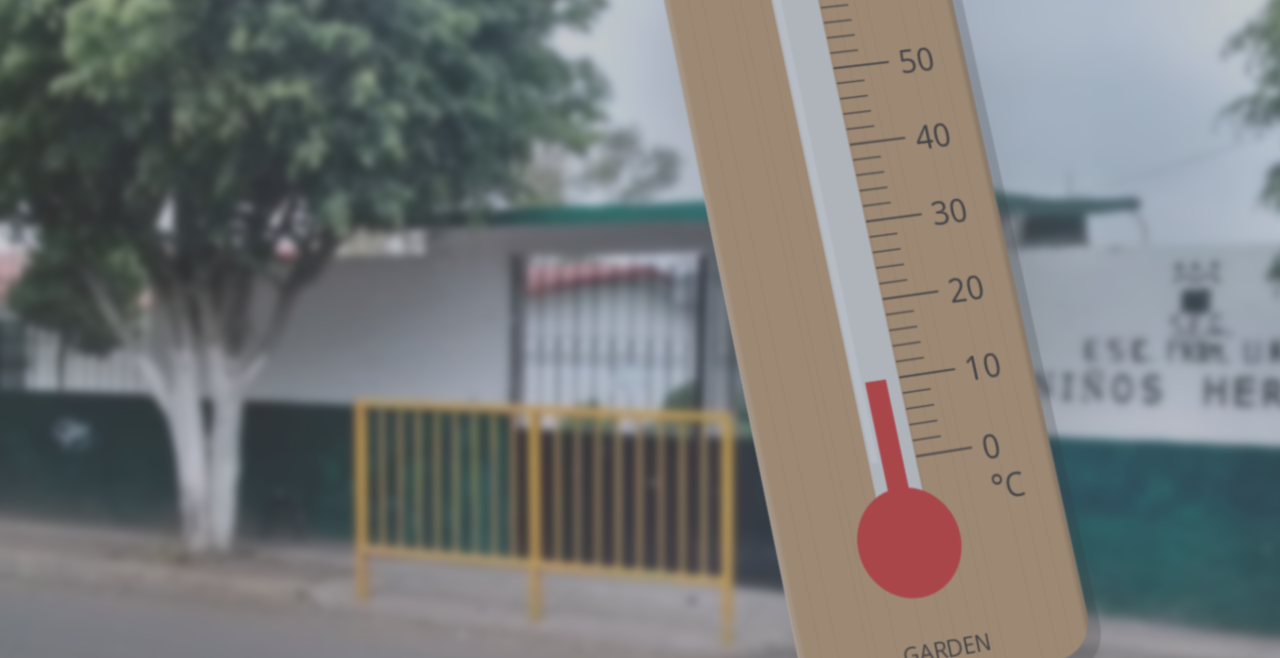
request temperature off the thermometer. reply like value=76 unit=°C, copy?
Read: value=10 unit=°C
